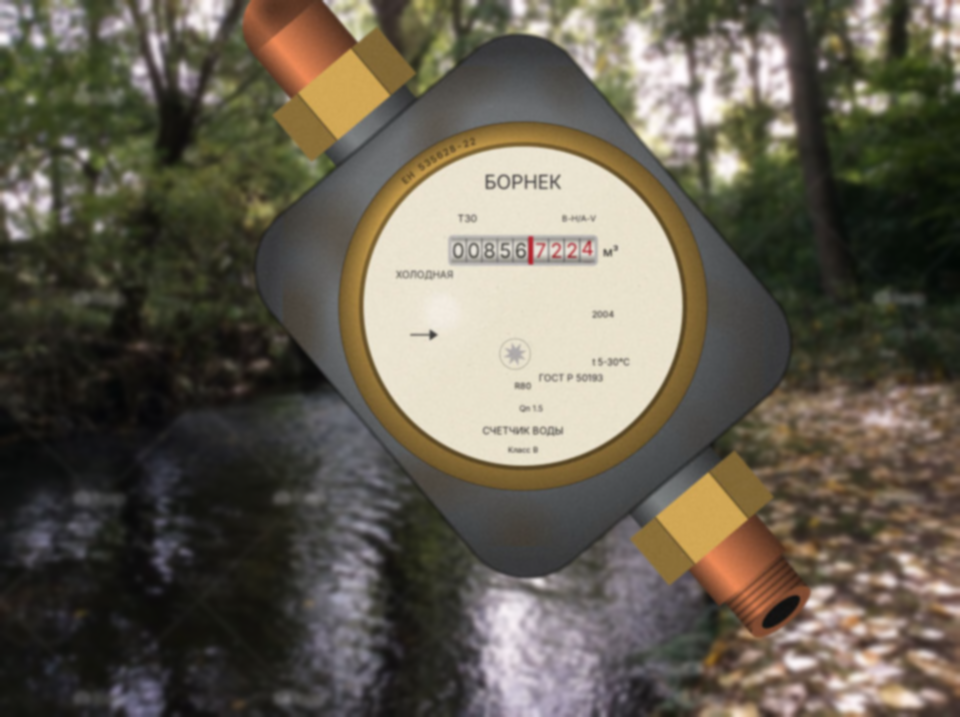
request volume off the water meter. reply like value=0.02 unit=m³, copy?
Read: value=856.7224 unit=m³
